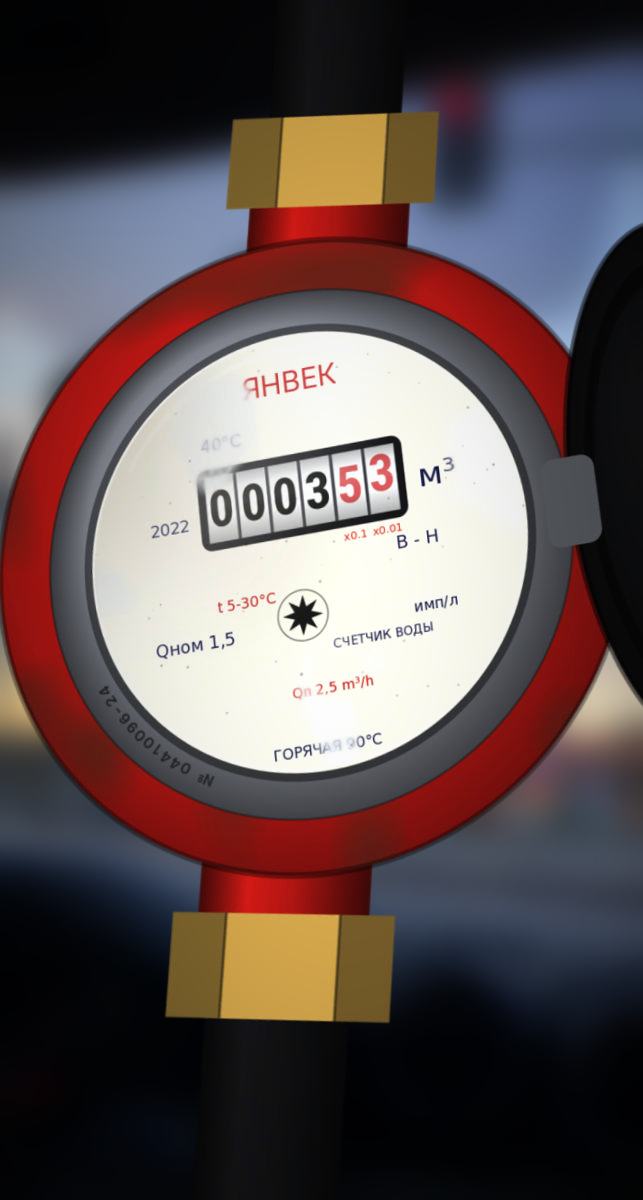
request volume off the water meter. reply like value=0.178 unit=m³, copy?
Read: value=3.53 unit=m³
